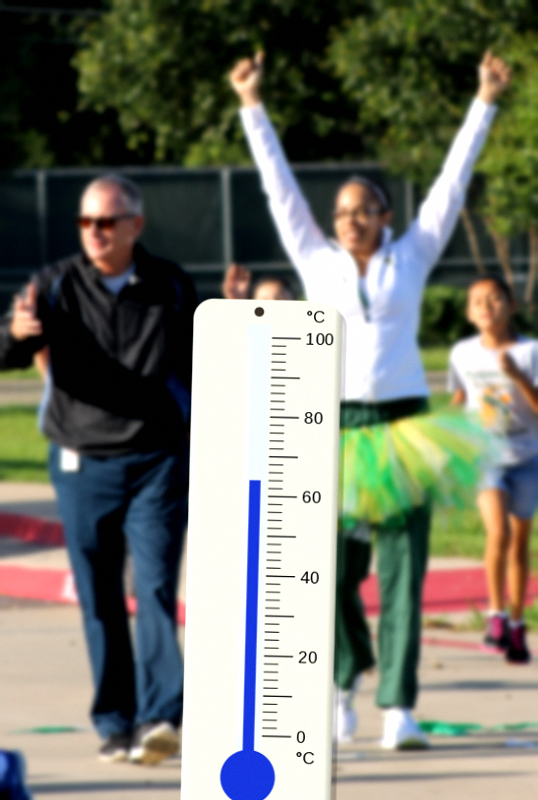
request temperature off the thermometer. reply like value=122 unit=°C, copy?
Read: value=64 unit=°C
